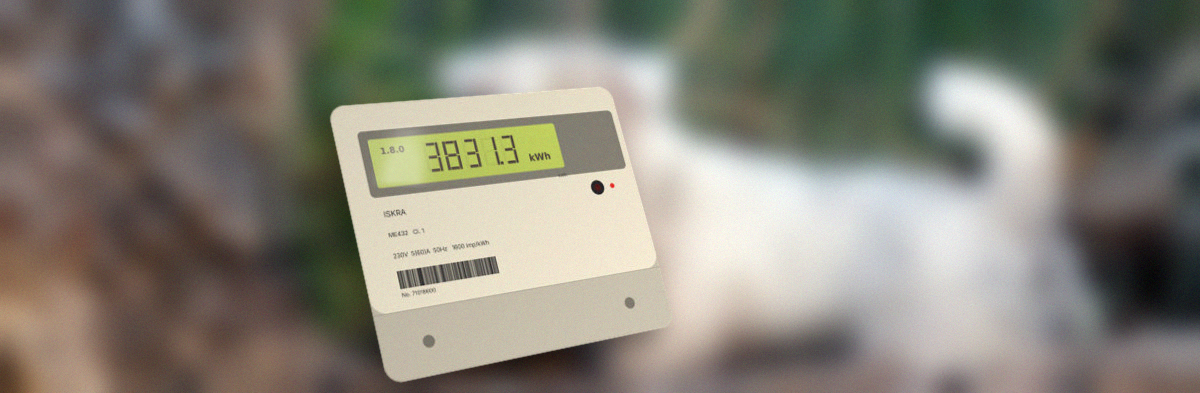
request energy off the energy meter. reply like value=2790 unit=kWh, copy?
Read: value=3831.3 unit=kWh
